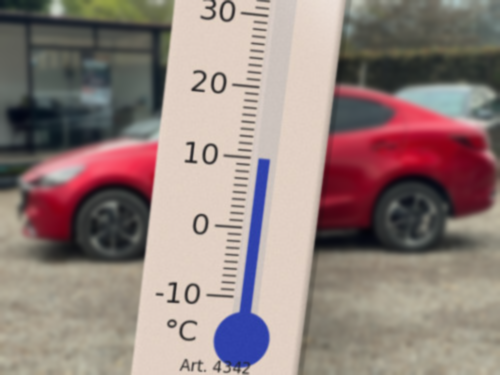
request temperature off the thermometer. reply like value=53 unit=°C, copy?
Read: value=10 unit=°C
